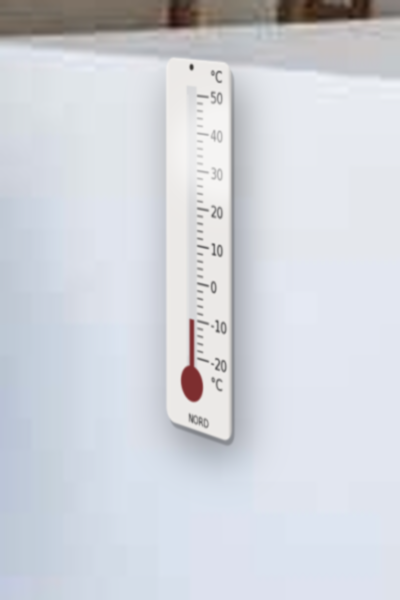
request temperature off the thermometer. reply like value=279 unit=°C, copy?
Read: value=-10 unit=°C
